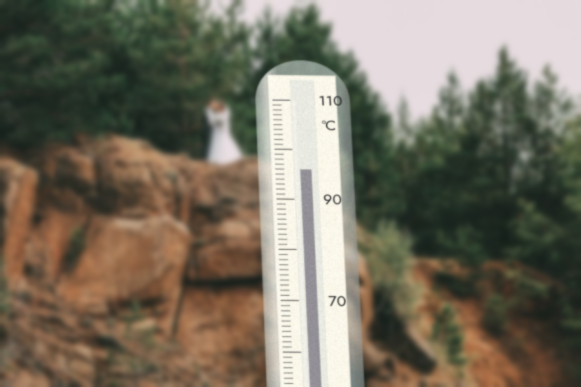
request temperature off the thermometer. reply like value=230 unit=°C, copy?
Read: value=96 unit=°C
